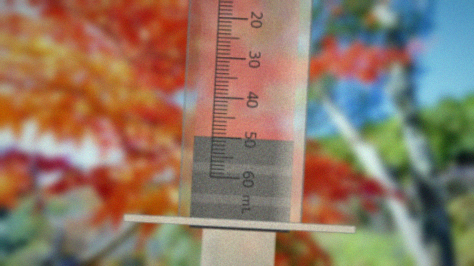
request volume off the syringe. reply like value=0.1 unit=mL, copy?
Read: value=50 unit=mL
